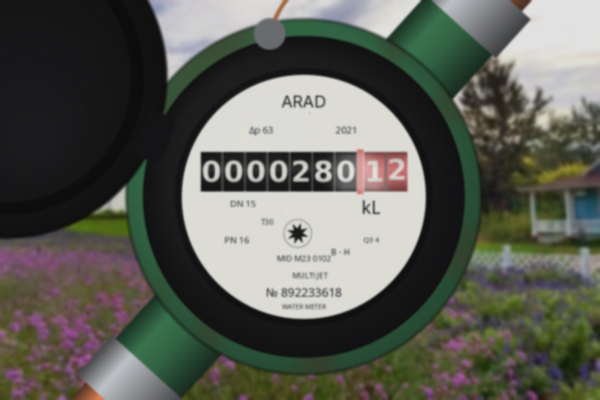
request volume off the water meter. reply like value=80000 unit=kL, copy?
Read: value=280.12 unit=kL
